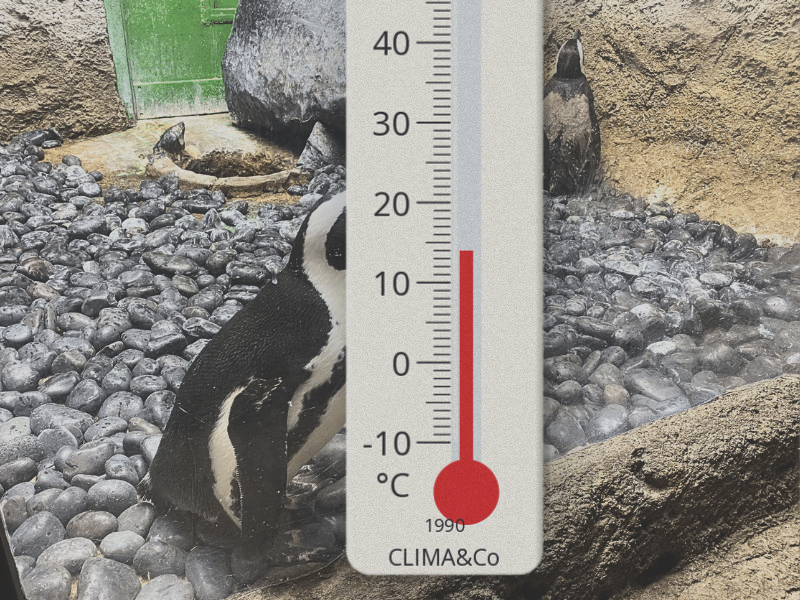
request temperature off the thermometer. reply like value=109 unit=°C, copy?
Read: value=14 unit=°C
